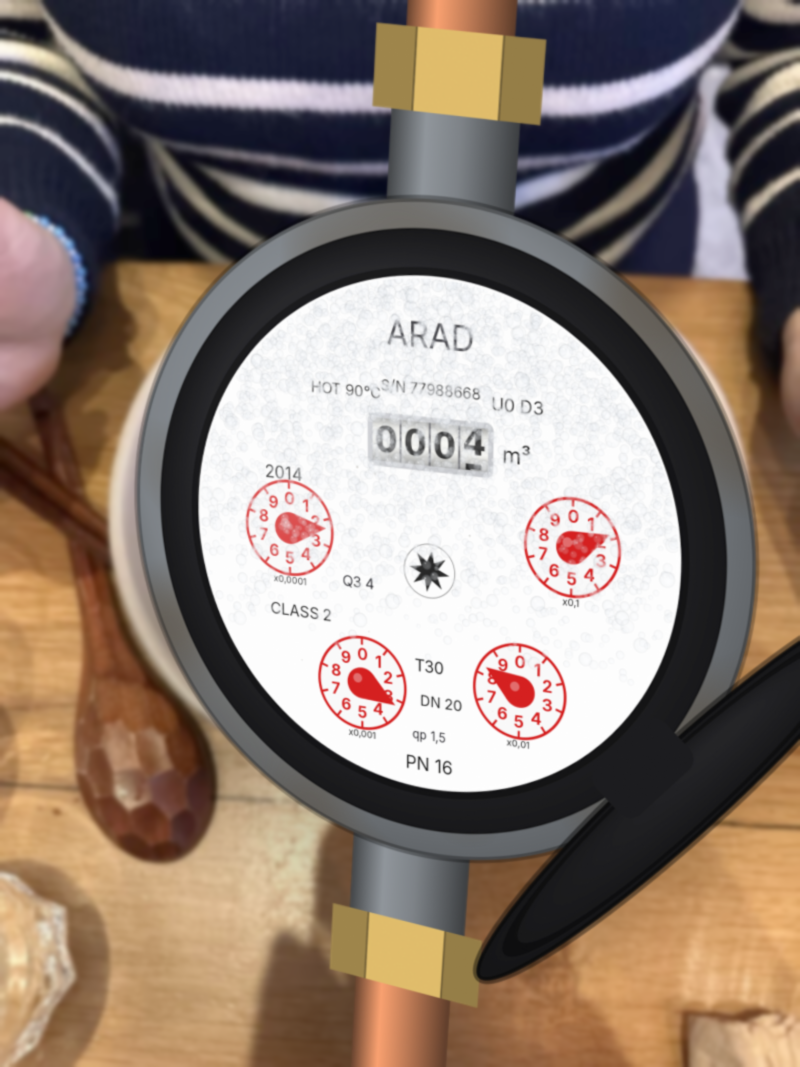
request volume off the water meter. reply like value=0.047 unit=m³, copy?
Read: value=4.1832 unit=m³
